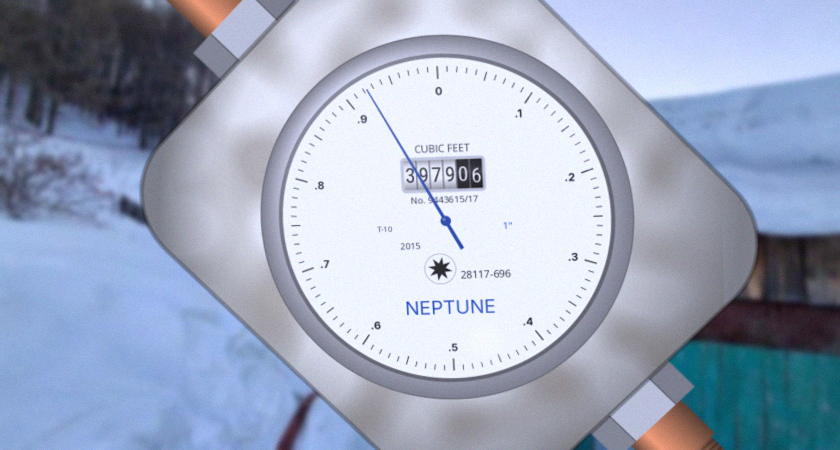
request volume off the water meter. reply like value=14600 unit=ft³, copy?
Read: value=397905.92 unit=ft³
